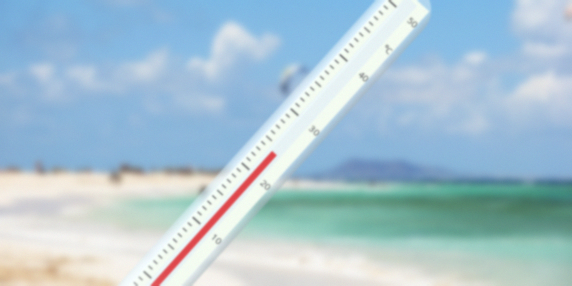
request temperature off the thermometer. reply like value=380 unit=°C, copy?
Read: value=24 unit=°C
